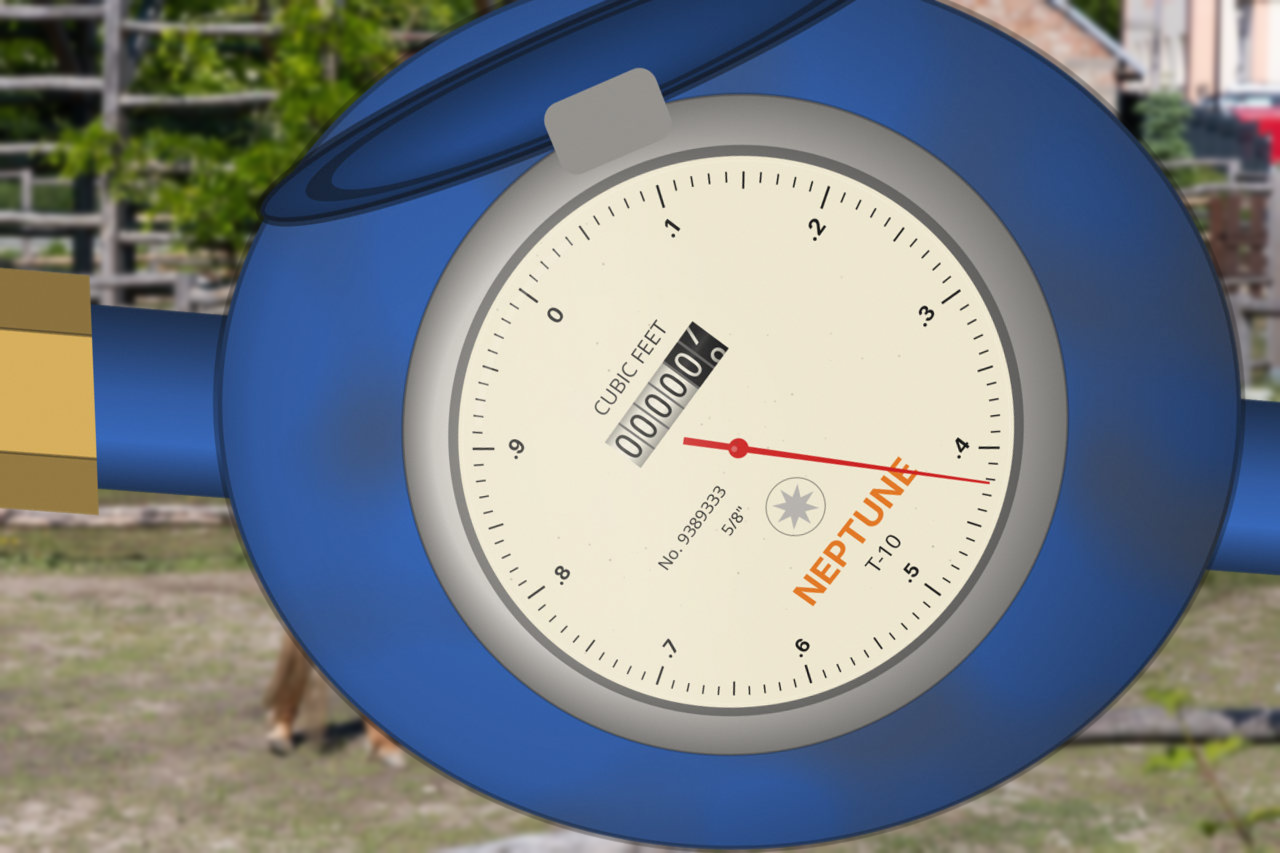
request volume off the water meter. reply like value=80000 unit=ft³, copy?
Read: value=7.42 unit=ft³
